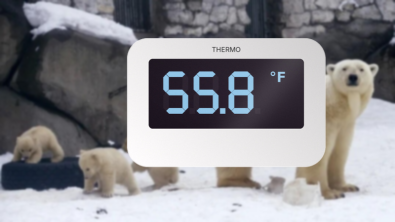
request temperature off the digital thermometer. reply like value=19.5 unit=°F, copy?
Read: value=55.8 unit=°F
